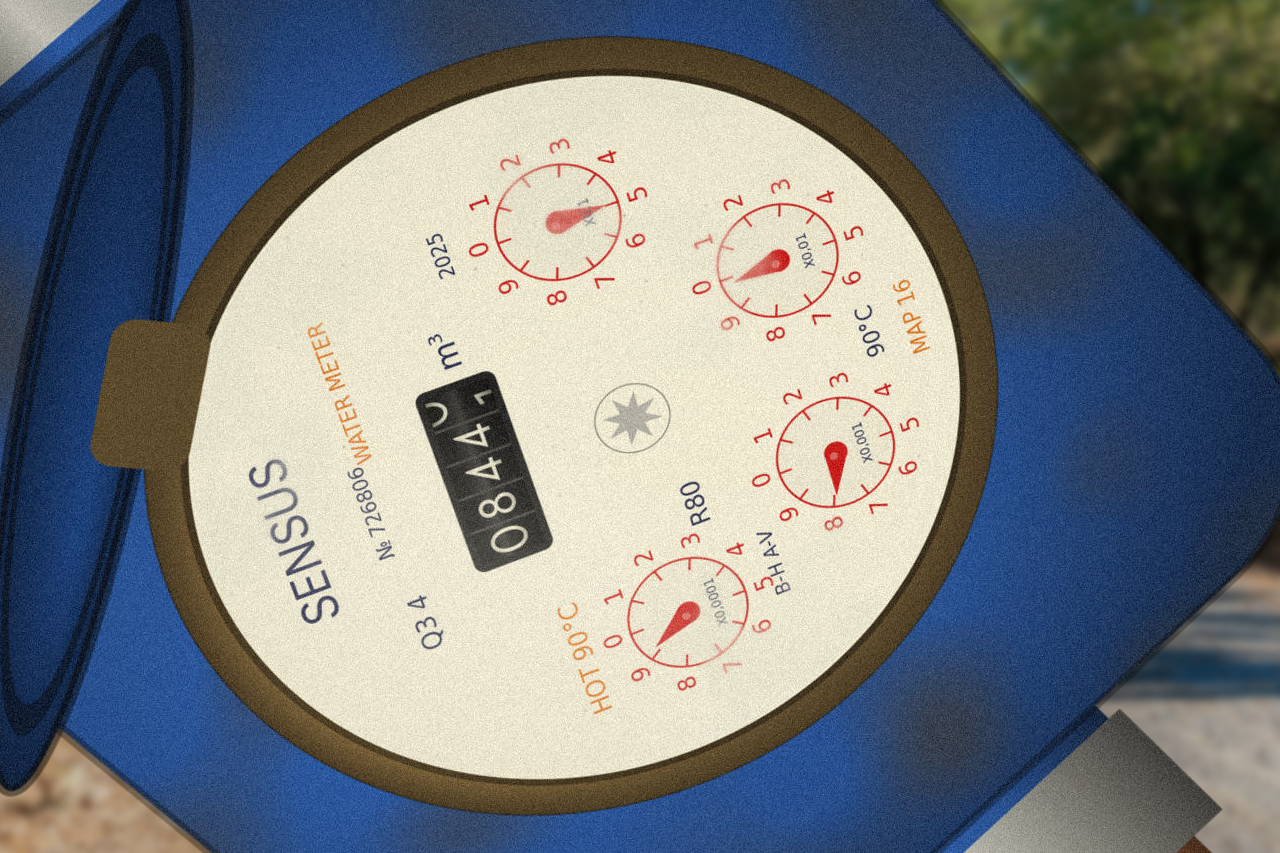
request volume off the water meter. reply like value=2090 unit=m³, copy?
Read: value=8440.4979 unit=m³
